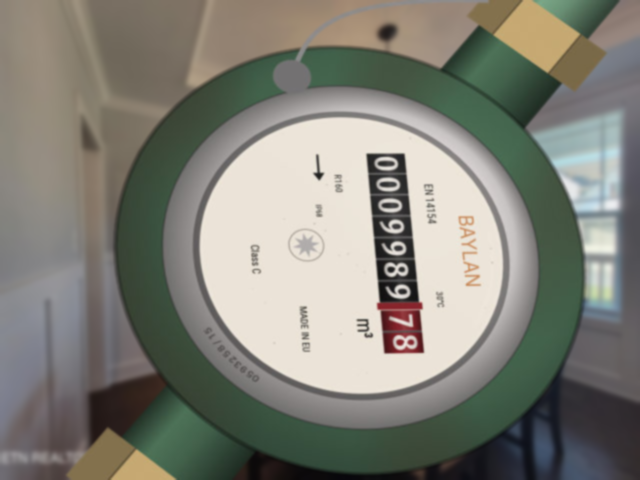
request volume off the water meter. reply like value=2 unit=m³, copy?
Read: value=9989.78 unit=m³
